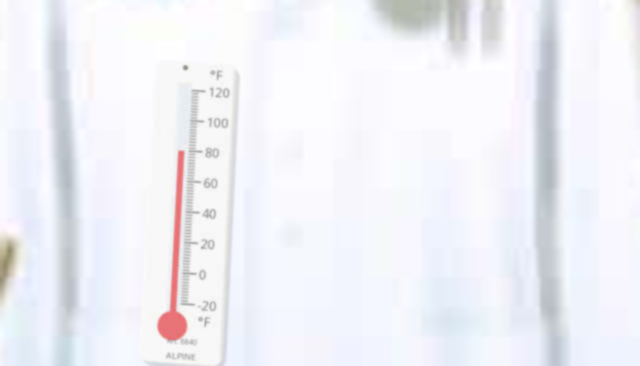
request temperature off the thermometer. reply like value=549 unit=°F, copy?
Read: value=80 unit=°F
